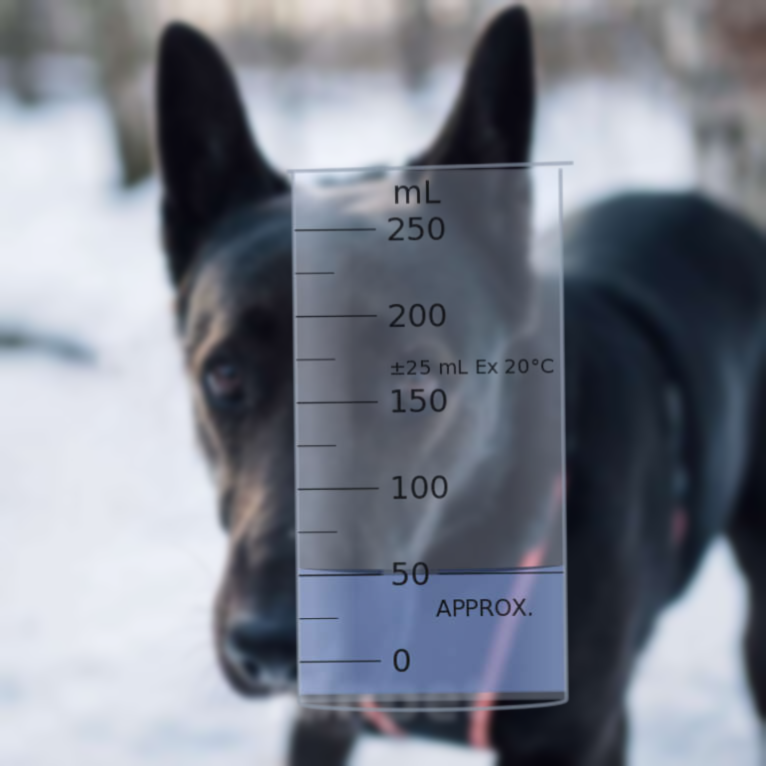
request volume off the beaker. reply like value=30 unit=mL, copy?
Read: value=50 unit=mL
